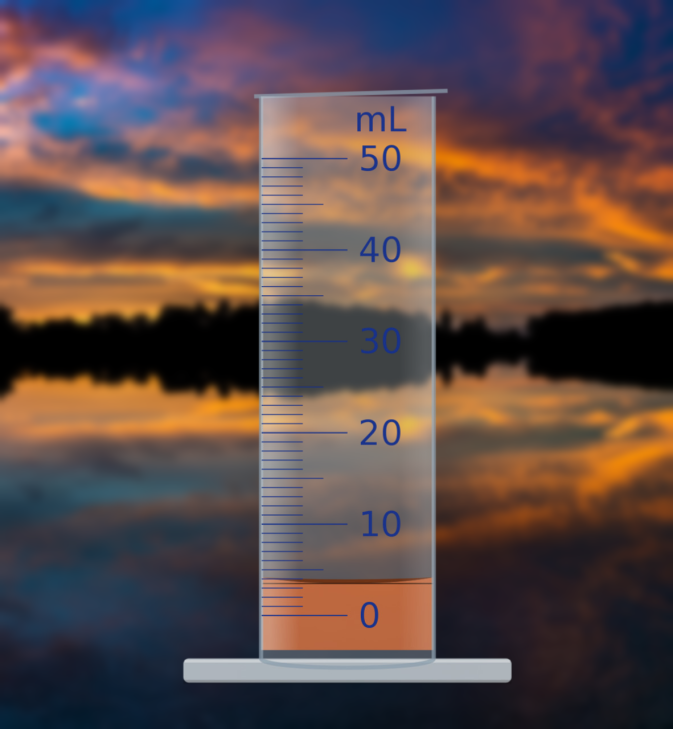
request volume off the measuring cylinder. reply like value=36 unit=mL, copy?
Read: value=3.5 unit=mL
